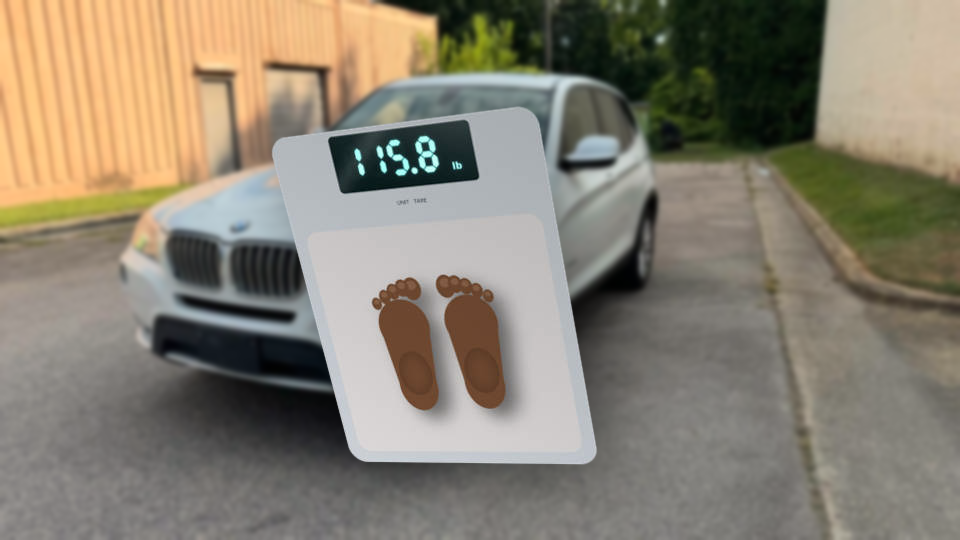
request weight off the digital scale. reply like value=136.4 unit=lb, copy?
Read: value=115.8 unit=lb
